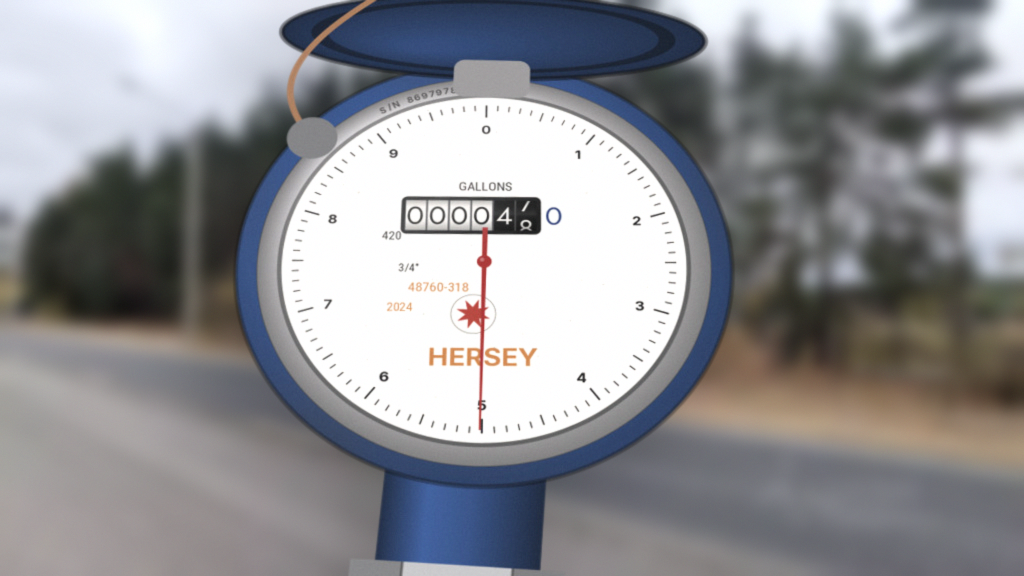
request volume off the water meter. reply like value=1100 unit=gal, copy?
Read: value=475.0 unit=gal
